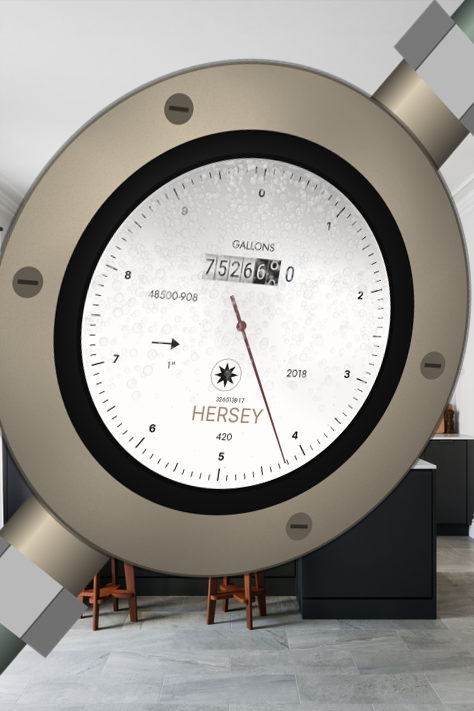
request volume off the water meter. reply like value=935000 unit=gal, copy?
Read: value=7526684.2 unit=gal
